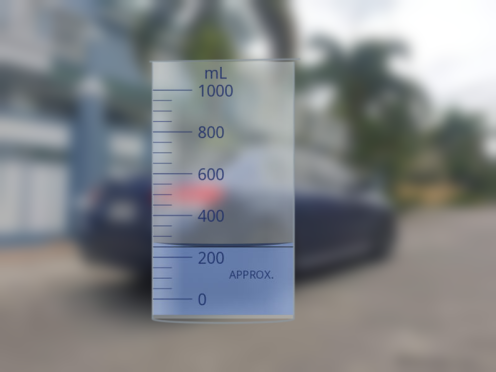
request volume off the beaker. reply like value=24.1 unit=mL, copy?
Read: value=250 unit=mL
